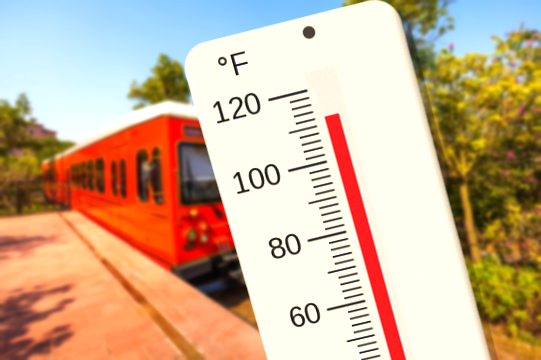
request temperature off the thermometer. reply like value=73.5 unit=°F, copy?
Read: value=112 unit=°F
